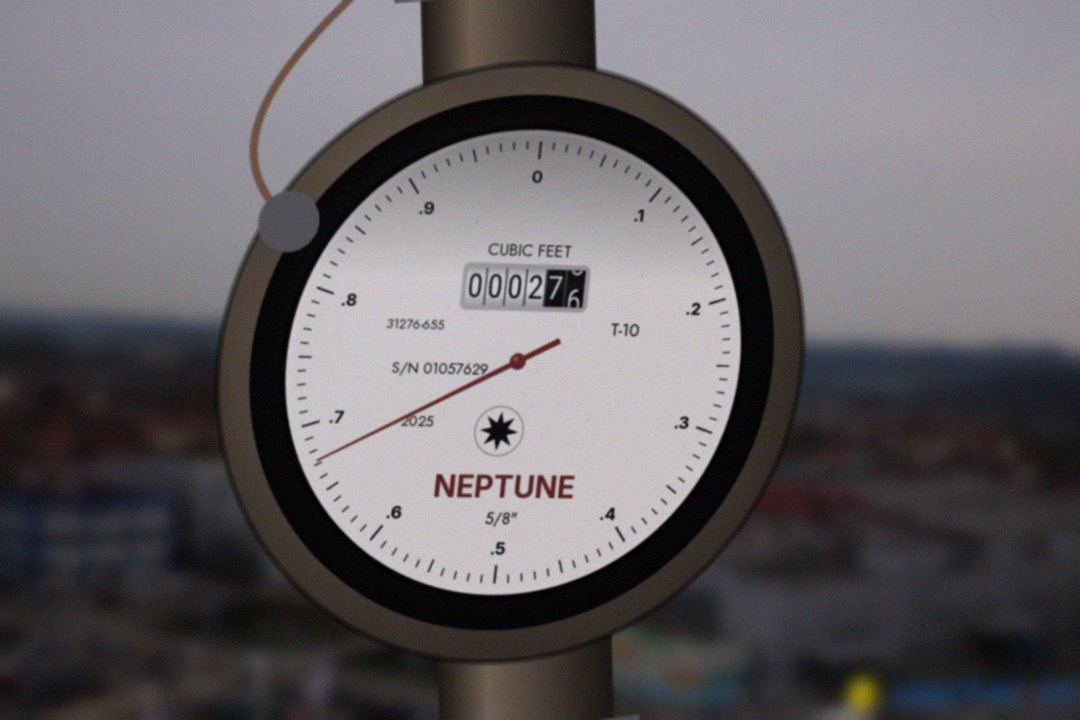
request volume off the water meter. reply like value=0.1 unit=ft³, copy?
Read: value=275.67 unit=ft³
